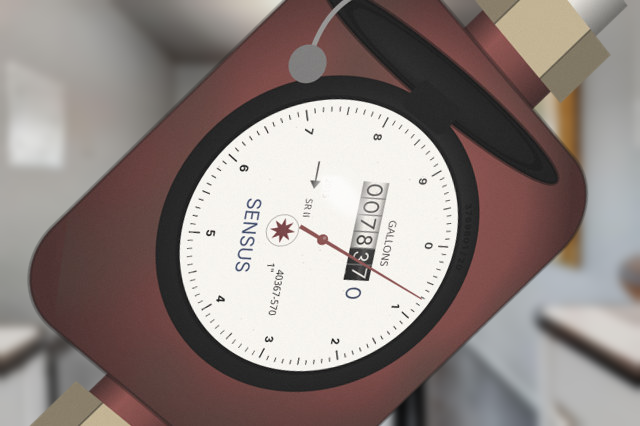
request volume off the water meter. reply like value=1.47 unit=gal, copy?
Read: value=78370.7 unit=gal
